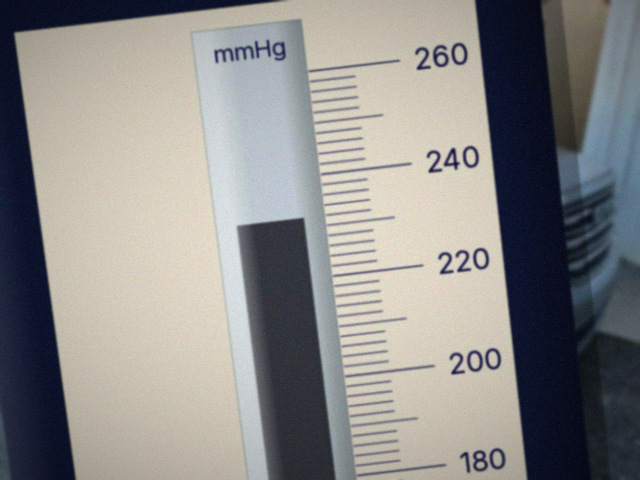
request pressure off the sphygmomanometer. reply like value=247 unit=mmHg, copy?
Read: value=232 unit=mmHg
